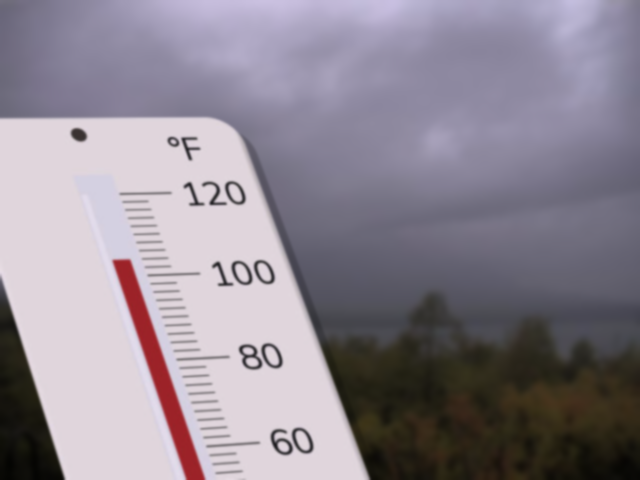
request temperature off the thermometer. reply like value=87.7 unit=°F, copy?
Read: value=104 unit=°F
